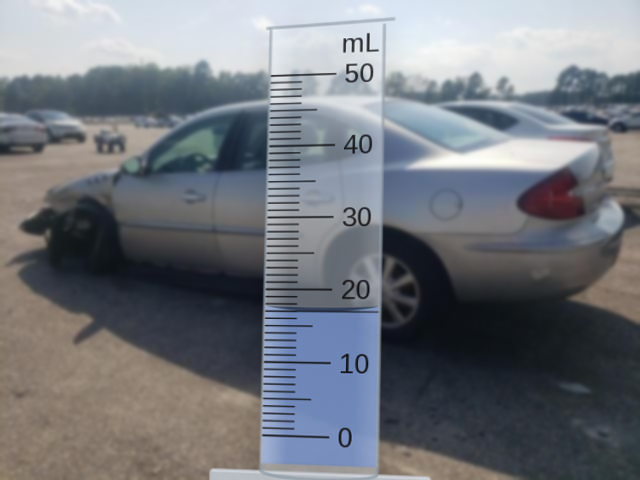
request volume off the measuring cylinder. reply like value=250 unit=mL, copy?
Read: value=17 unit=mL
